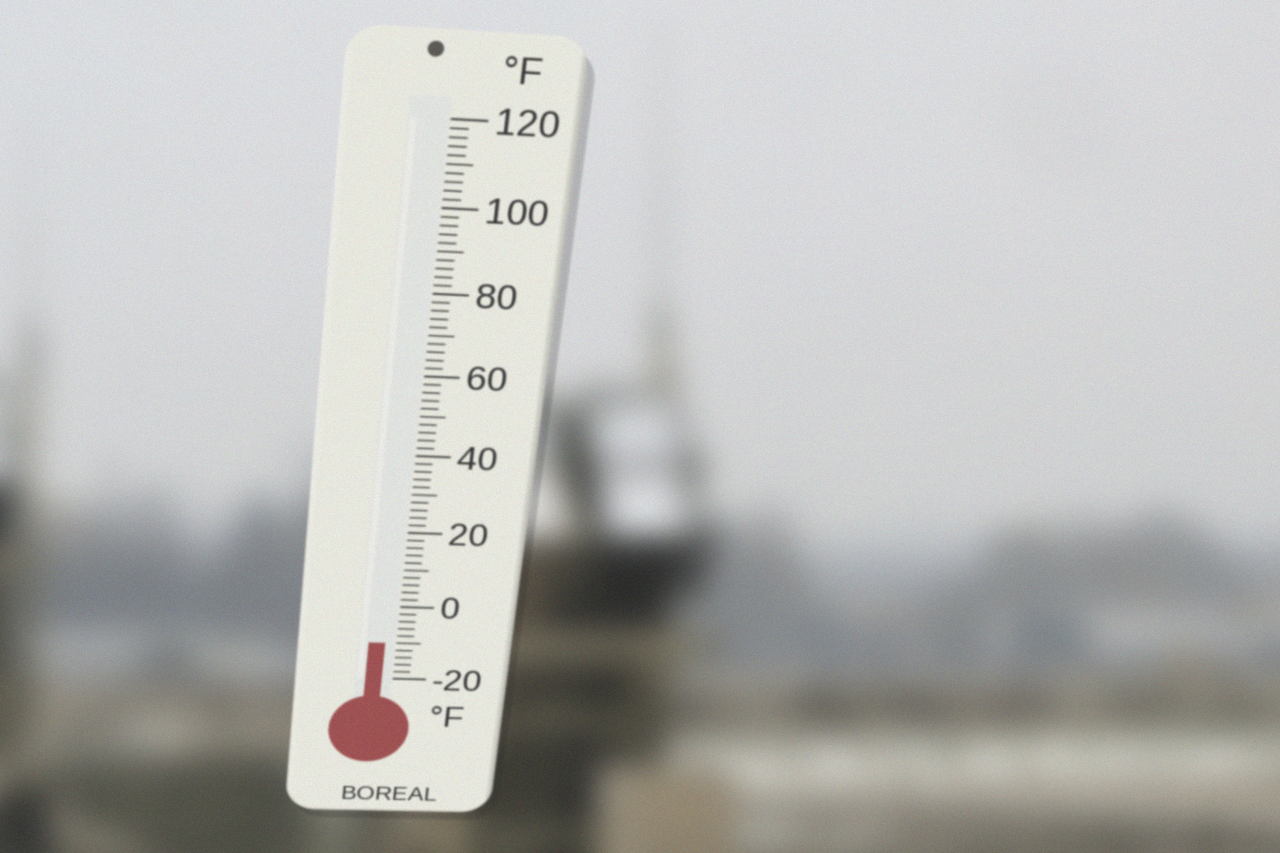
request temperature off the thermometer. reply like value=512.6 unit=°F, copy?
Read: value=-10 unit=°F
